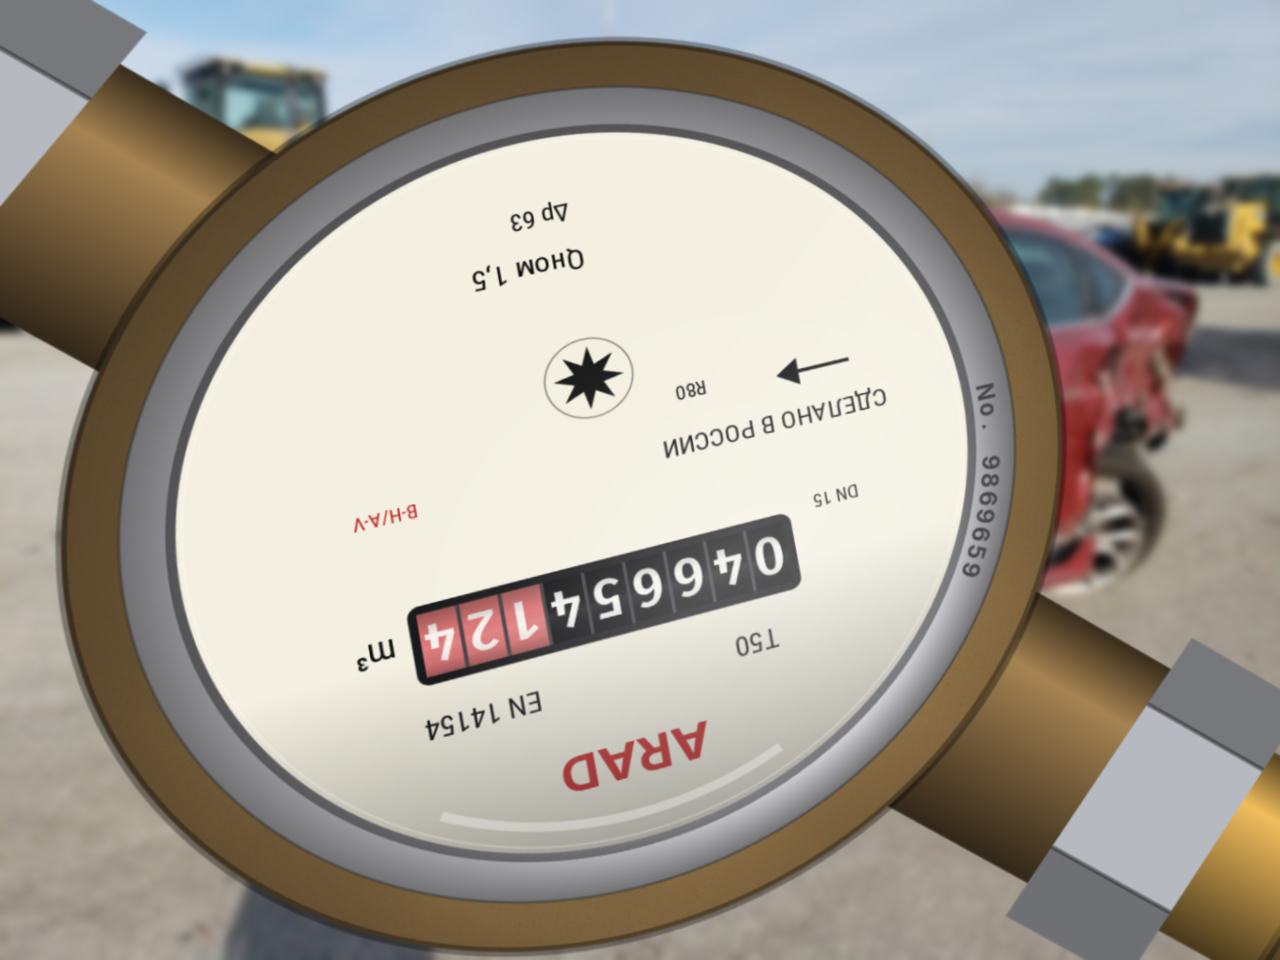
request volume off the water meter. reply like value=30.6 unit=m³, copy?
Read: value=46654.124 unit=m³
